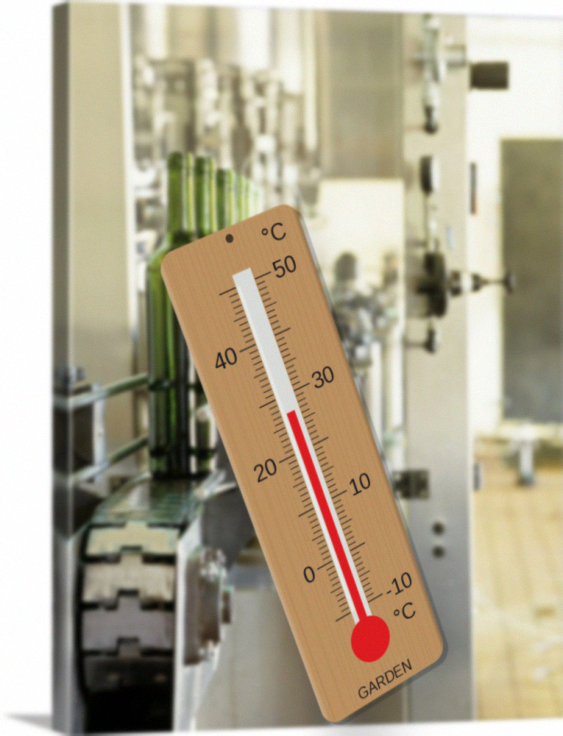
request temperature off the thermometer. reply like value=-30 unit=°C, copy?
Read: value=27 unit=°C
